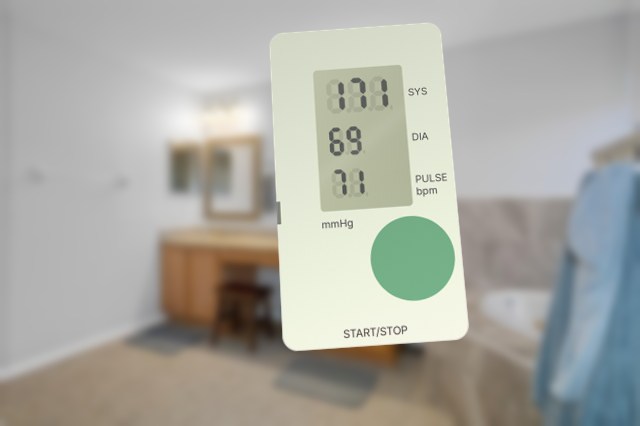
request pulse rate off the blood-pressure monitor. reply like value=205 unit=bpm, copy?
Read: value=71 unit=bpm
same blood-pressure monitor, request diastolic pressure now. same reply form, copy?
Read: value=69 unit=mmHg
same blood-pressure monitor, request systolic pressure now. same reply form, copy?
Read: value=171 unit=mmHg
